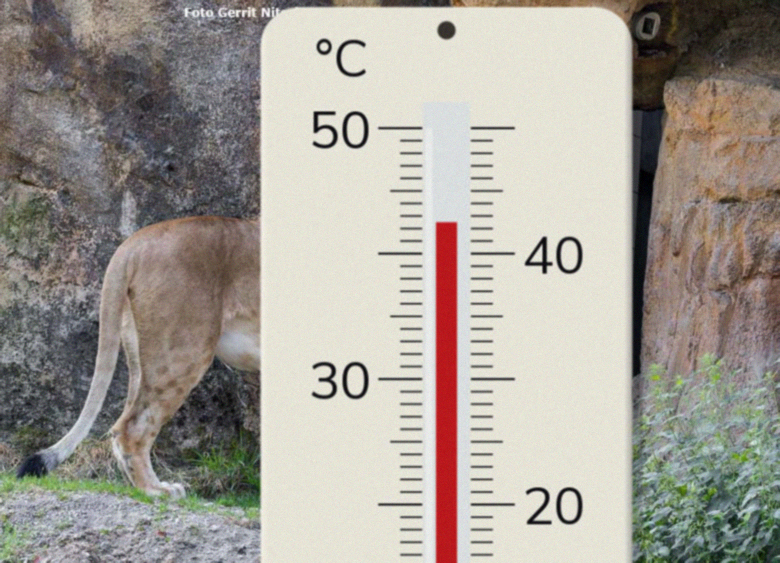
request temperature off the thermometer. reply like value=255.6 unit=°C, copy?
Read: value=42.5 unit=°C
